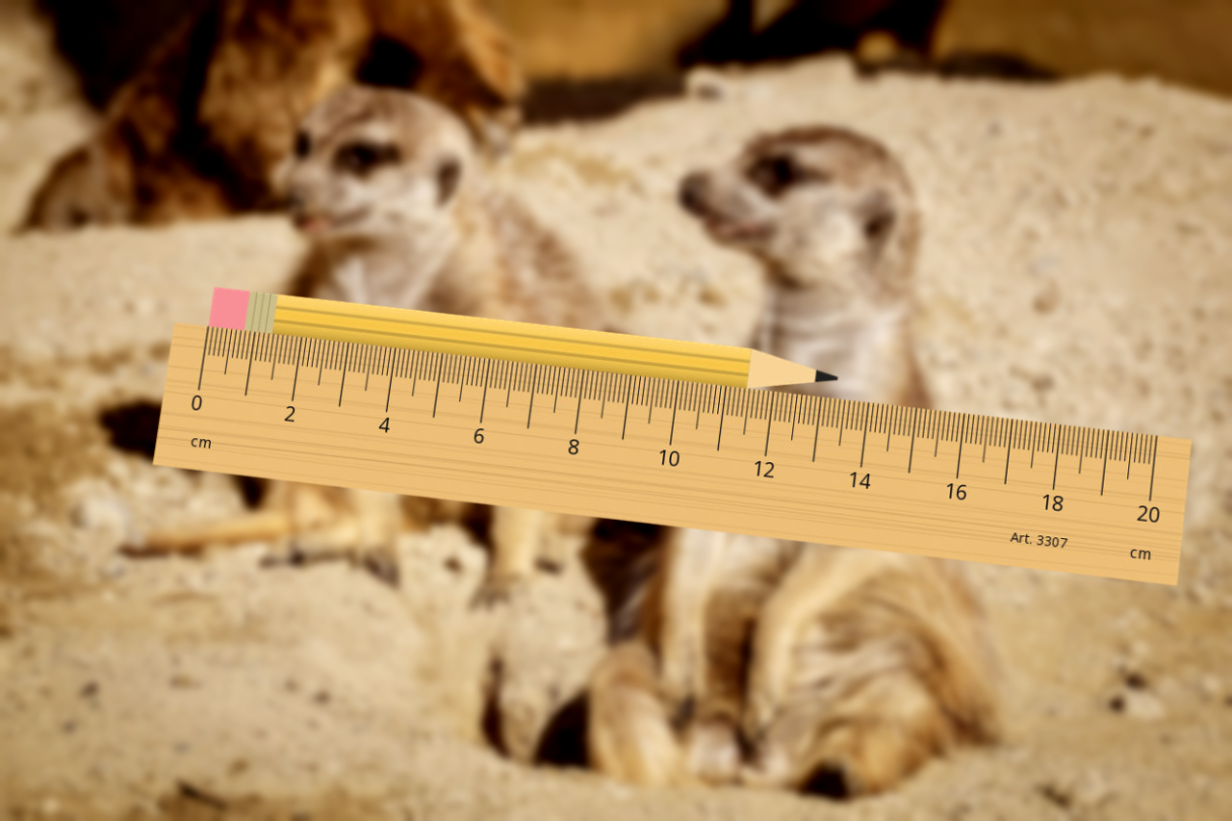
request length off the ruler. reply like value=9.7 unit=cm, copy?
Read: value=13.3 unit=cm
